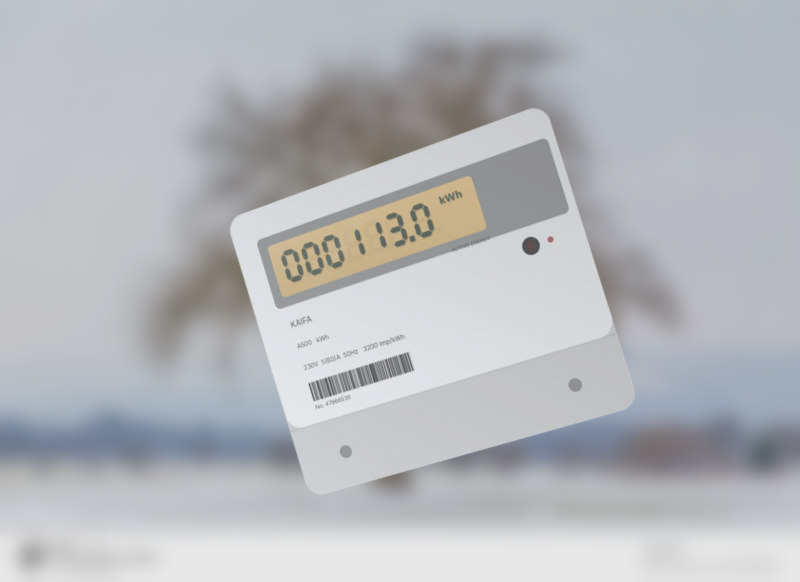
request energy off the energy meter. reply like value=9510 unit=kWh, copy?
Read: value=113.0 unit=kWh
